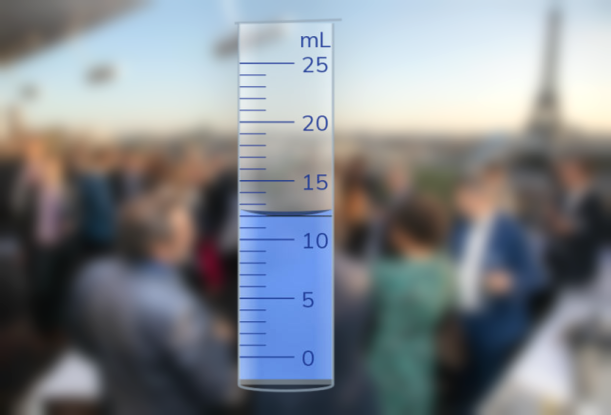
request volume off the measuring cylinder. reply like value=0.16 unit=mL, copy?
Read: value=12 unit=mL
